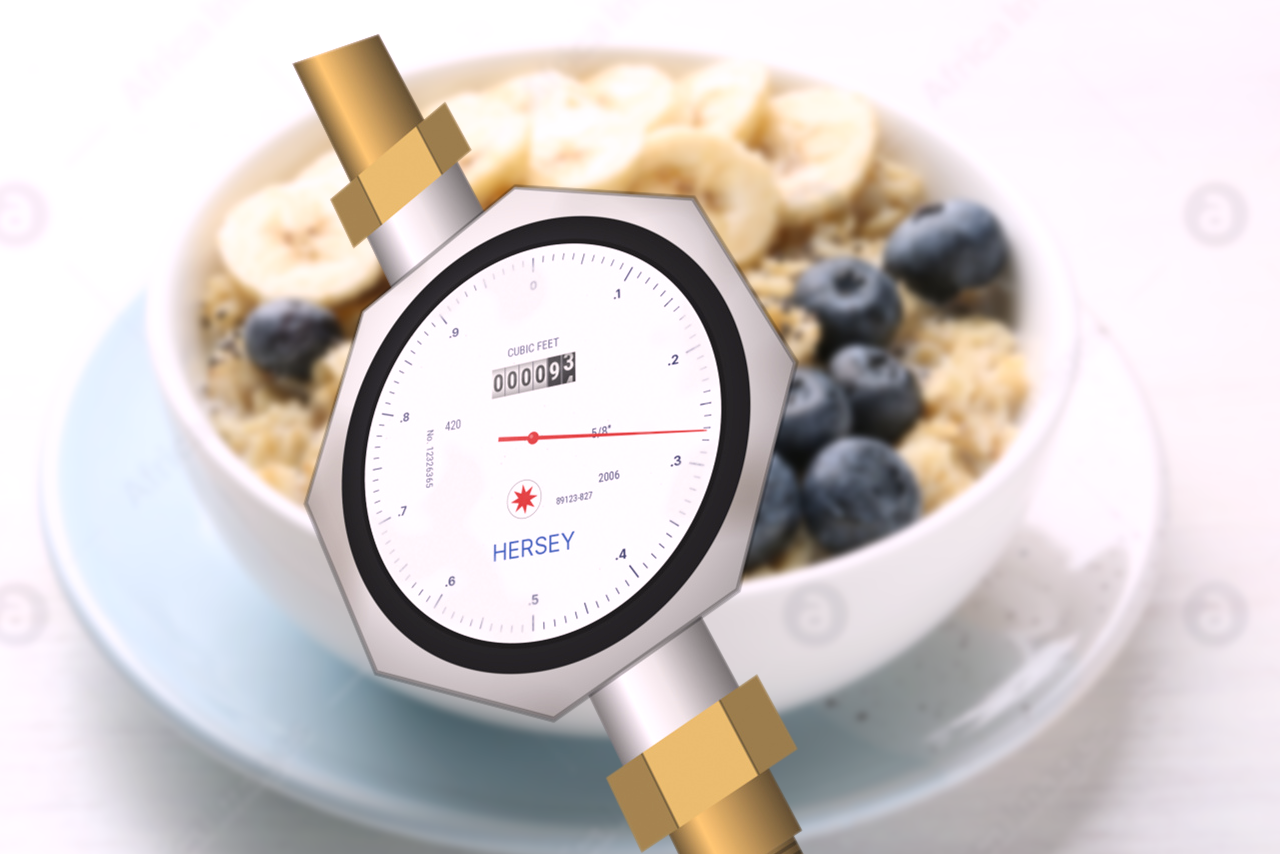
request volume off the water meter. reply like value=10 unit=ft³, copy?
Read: value=93.27 unit=ft³
